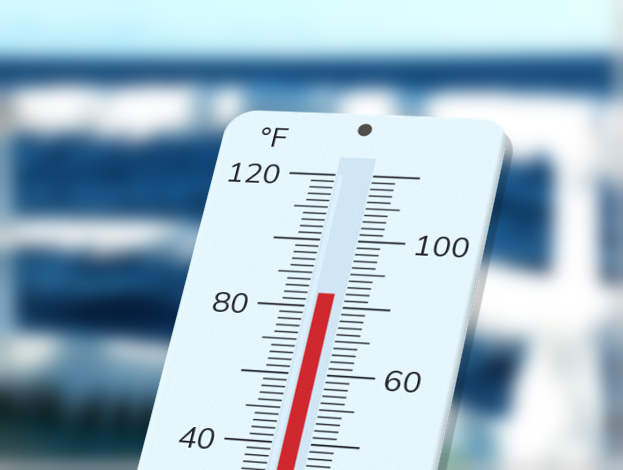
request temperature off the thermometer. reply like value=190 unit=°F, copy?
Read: value=84 unit=°F
